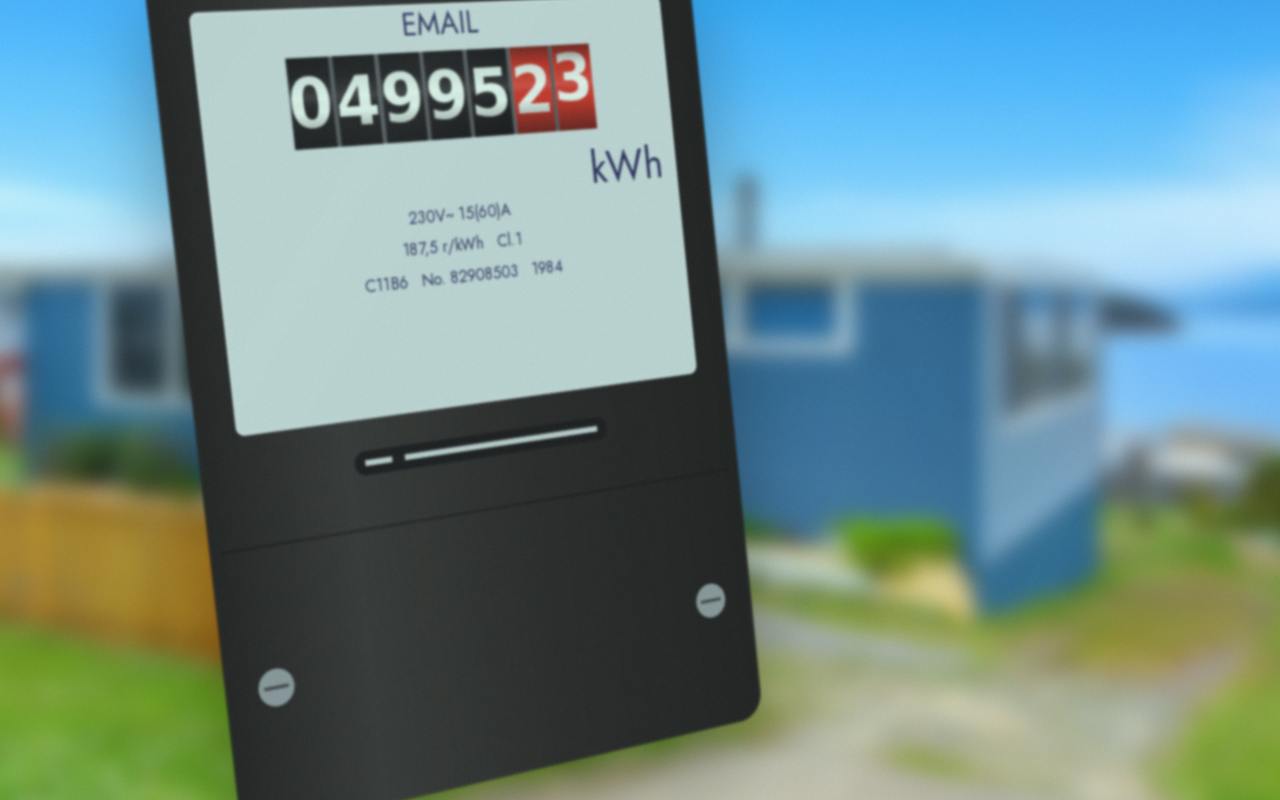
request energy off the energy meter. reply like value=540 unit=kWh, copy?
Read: value=4995.23 unit=kWh
